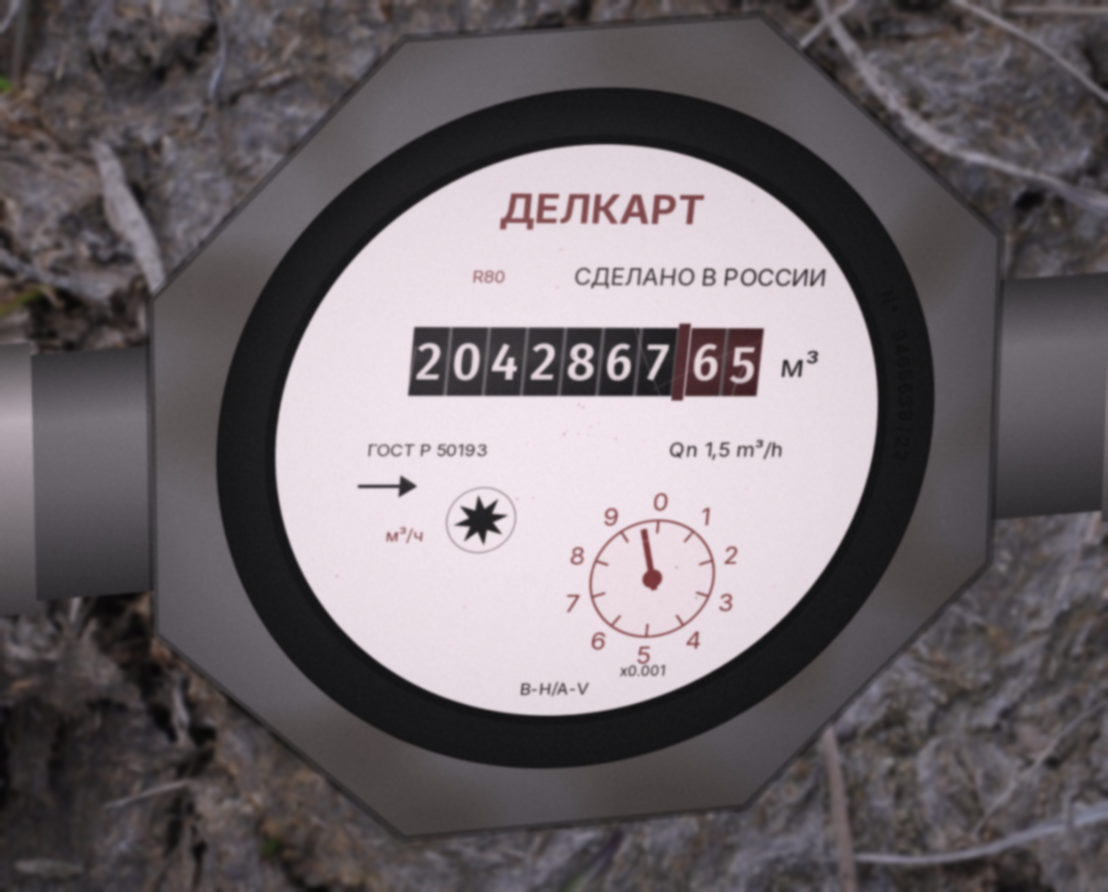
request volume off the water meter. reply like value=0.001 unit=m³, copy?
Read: value=2042867.649 unit=m³
